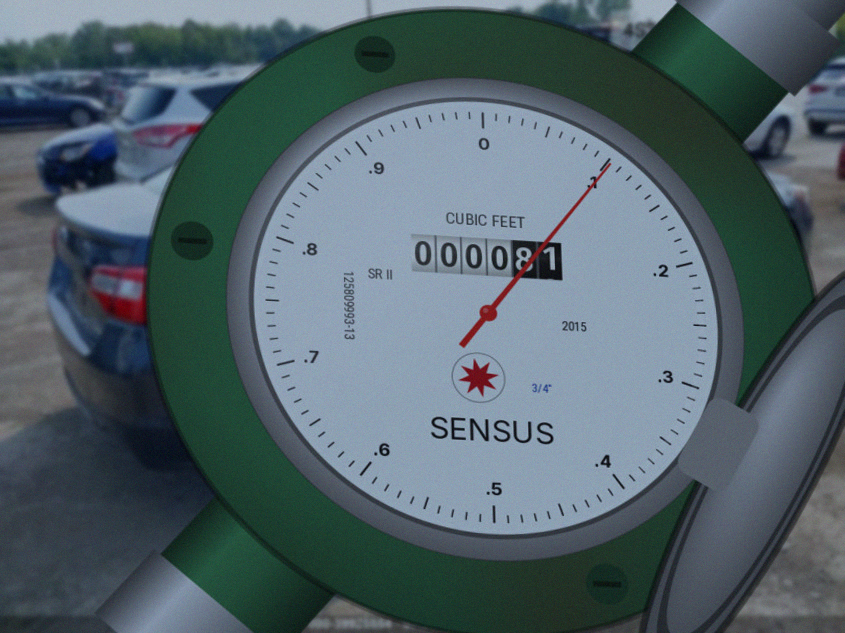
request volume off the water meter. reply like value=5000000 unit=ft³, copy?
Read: value=81.10 unit=ft³
